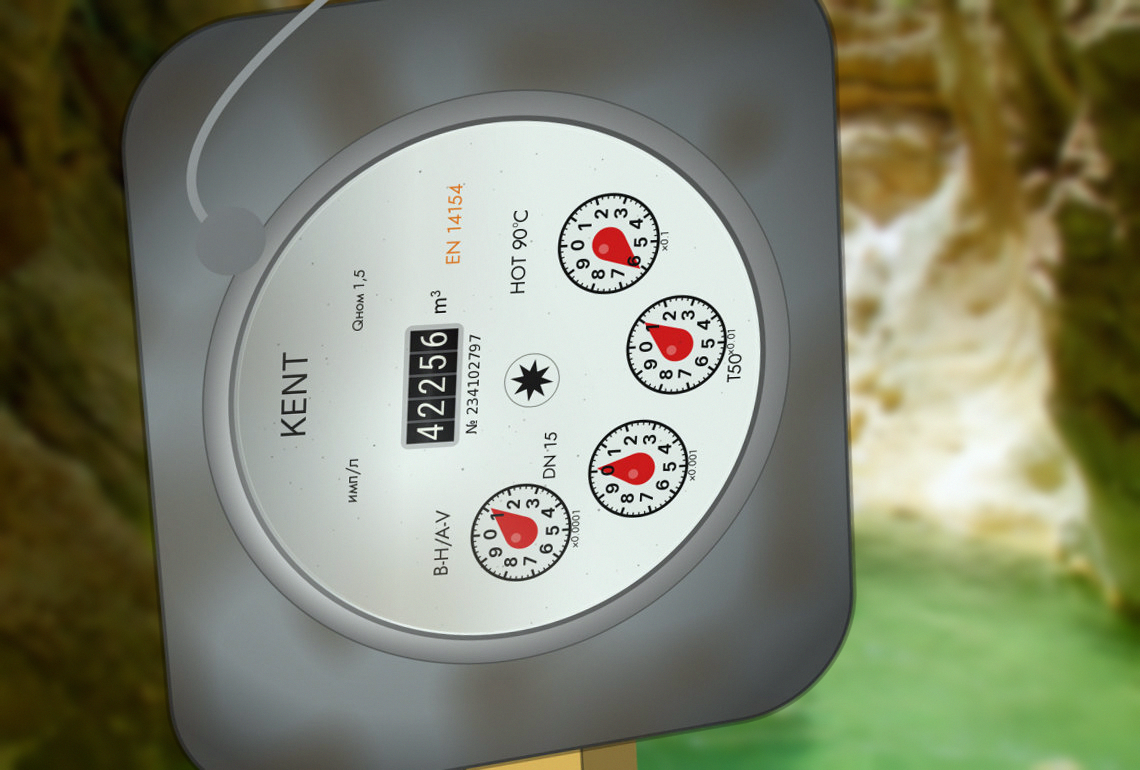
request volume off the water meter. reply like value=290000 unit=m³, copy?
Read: value=42256.6101 unit=m³
